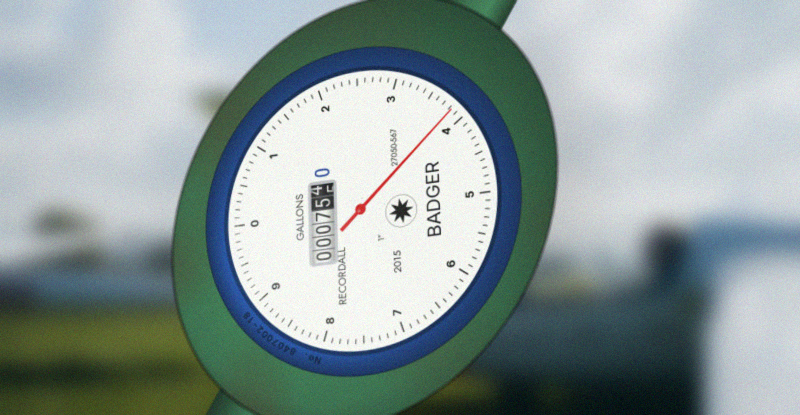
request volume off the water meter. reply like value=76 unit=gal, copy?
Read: value=7543.8 unit=gal
